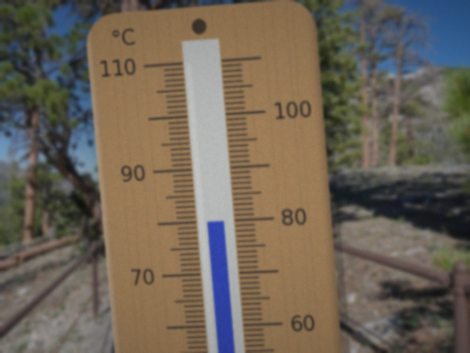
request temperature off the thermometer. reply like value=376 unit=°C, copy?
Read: value=80 unit=°C
